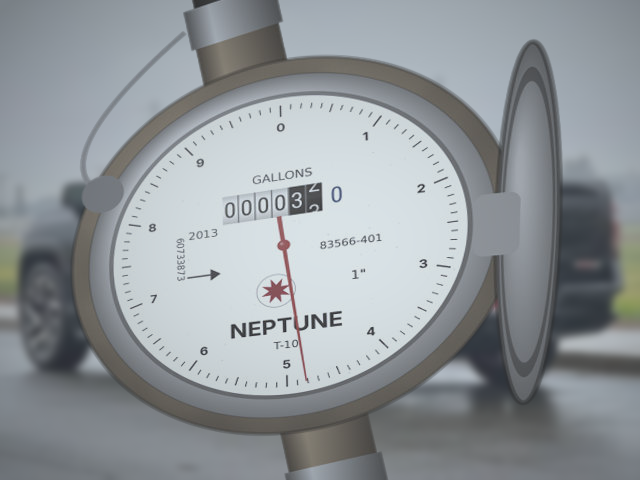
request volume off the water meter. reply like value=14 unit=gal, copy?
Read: value=324.8 unit=gal
